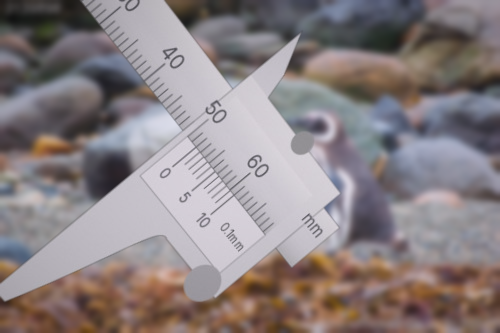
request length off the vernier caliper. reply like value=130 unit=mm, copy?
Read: value=52.0 unit=mm
